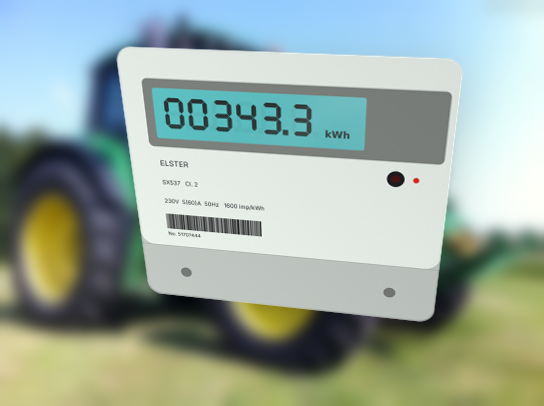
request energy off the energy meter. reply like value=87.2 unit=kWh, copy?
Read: value=343.3 unit=kWh
